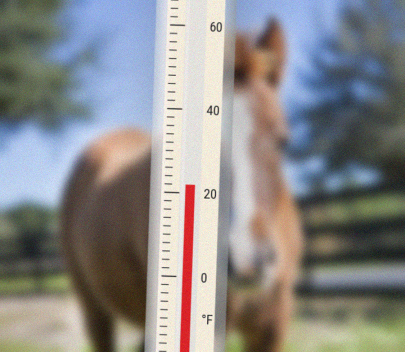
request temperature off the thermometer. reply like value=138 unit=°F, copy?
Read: value=22 unit=°F
